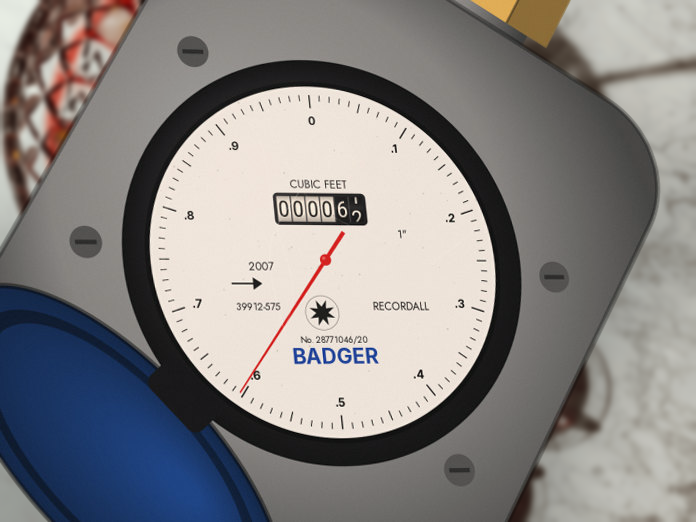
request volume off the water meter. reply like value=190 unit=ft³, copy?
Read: value=61.60 unit=ft³
